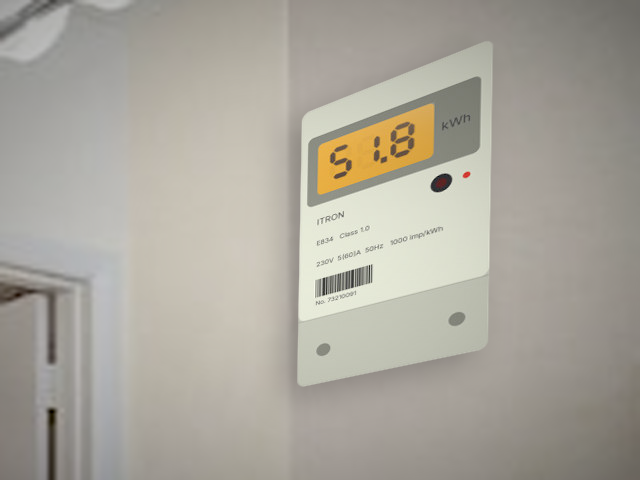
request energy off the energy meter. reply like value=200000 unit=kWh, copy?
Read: value=51.8 unit=kWh
